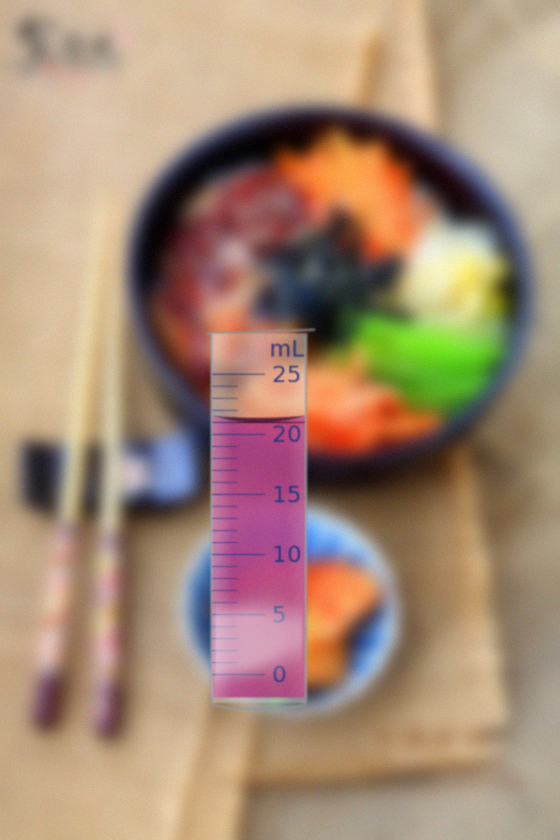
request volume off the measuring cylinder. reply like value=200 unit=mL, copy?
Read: value=21 unit=mL
